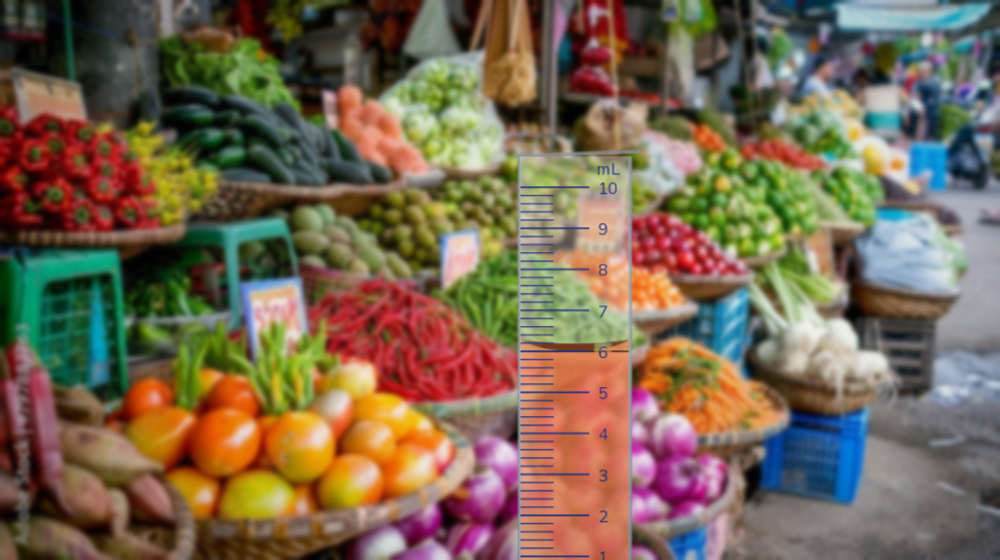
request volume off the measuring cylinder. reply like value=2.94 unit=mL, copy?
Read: value=6 unit=mL
